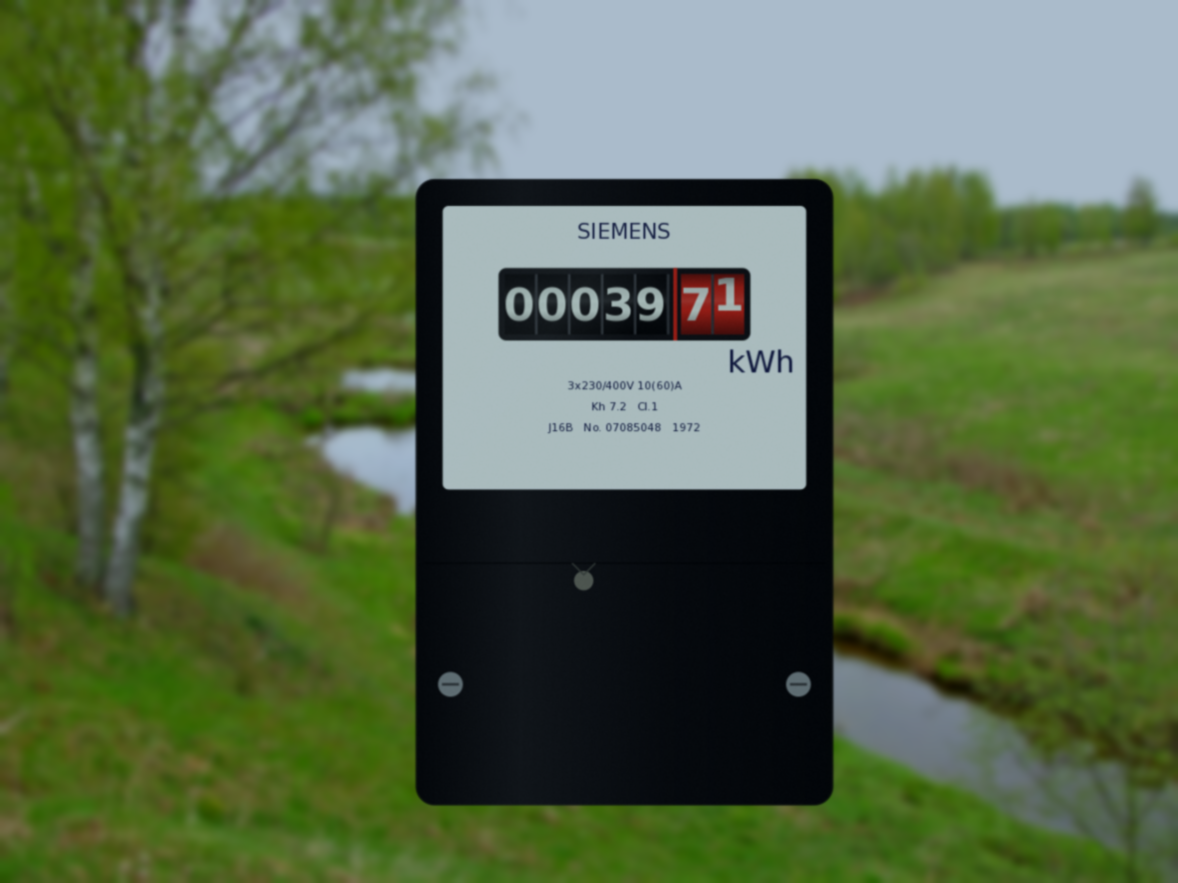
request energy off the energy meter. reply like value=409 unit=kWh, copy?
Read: value=39.71 unit=kWh
